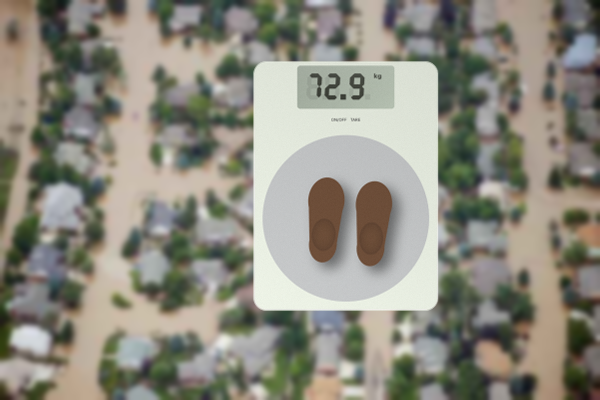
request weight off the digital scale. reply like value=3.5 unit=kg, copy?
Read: value=72.9 unit=kg
